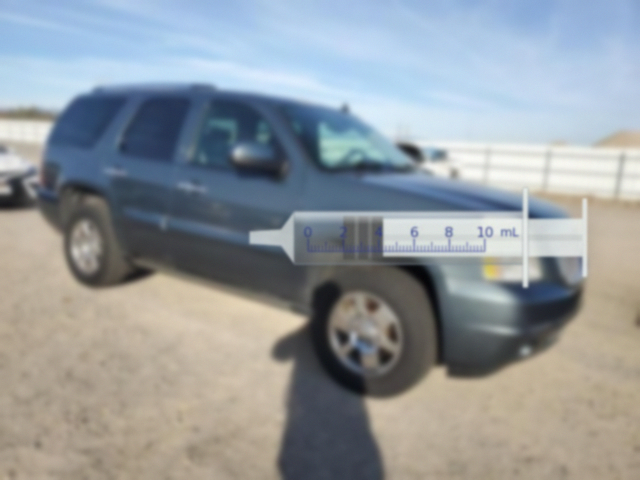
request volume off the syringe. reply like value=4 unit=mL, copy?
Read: value=2 unit=mL
